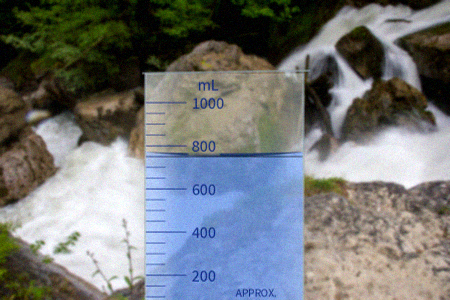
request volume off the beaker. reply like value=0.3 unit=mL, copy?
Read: value=750 unit=mL
